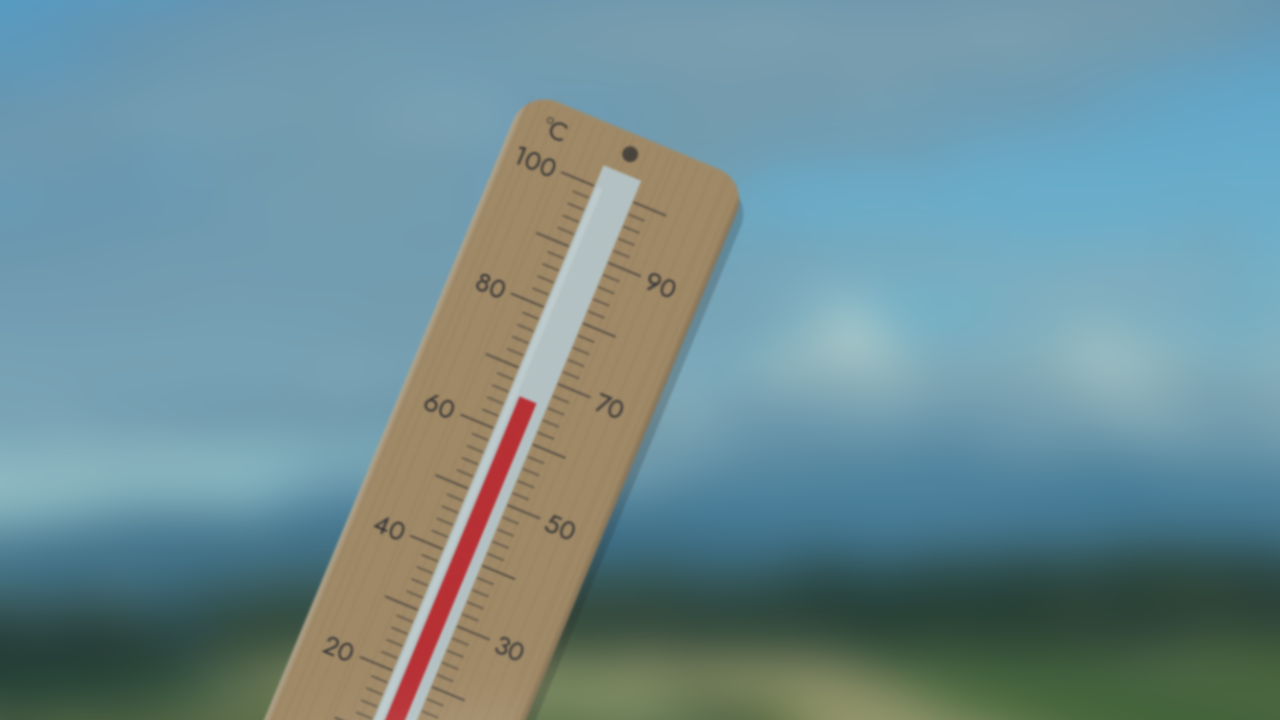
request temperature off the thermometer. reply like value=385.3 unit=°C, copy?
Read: value=66 unit=°C
